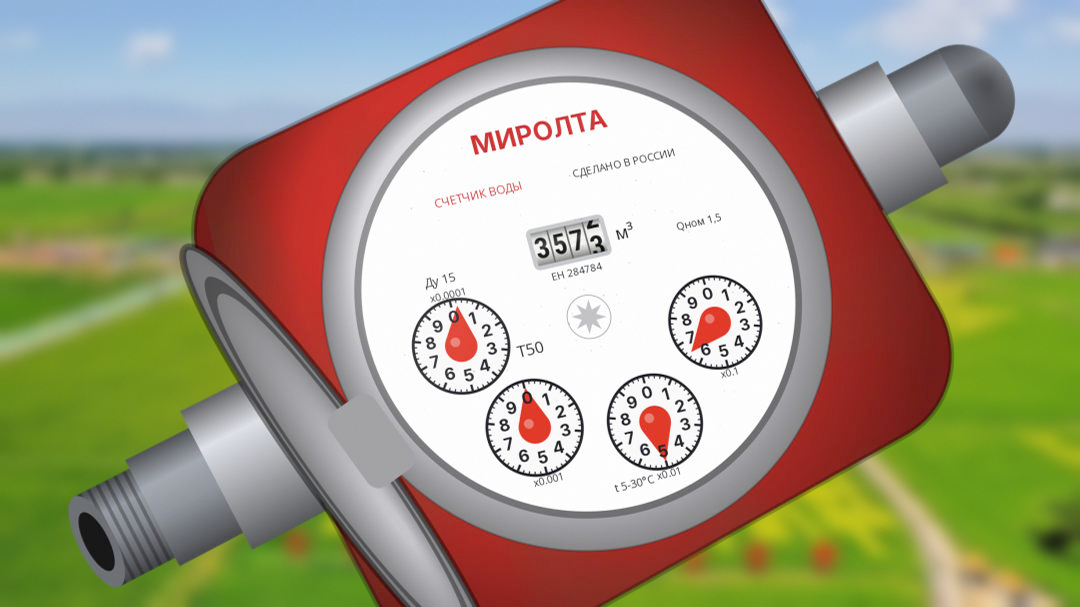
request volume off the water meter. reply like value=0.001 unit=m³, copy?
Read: value=3572.6500 unit=m³
